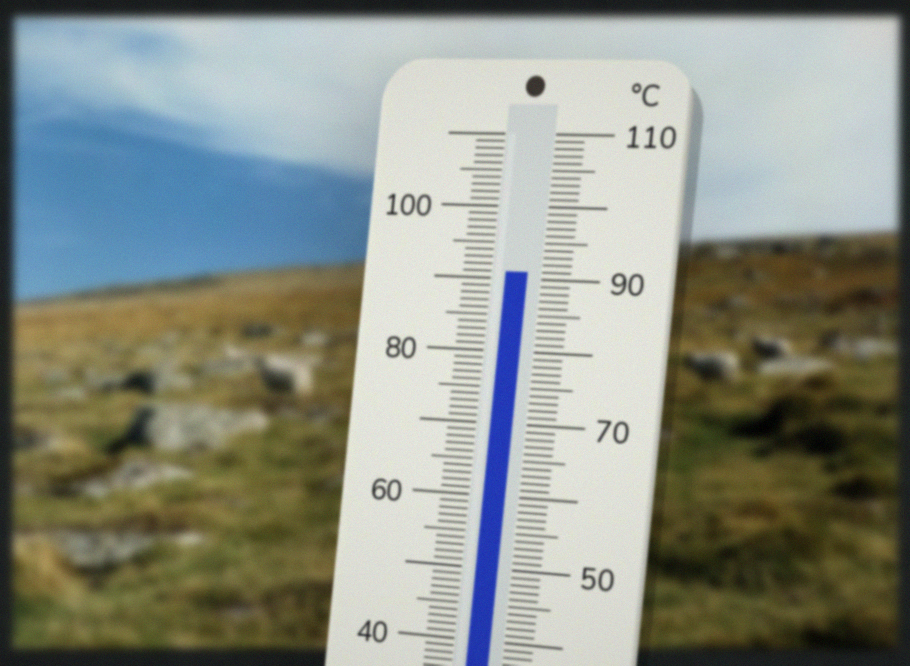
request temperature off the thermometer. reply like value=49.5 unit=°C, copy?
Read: value=91 unit=°C
